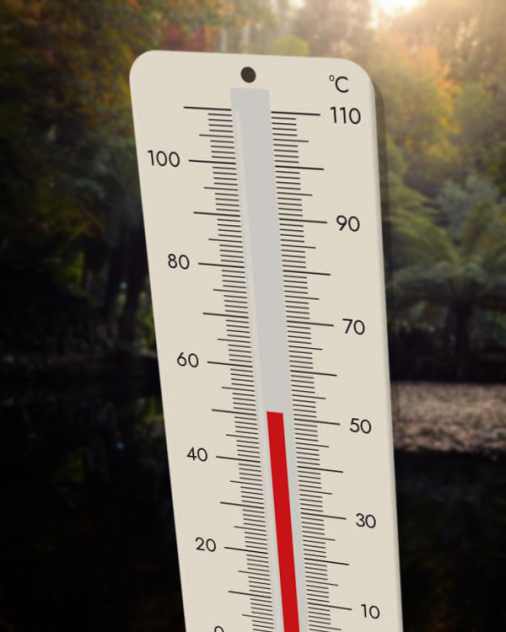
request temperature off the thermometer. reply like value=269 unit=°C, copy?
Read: value=51 unit=°C
